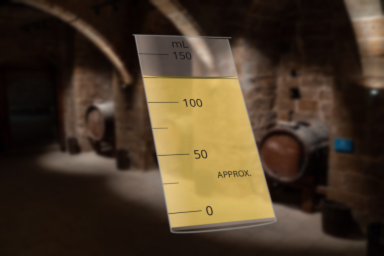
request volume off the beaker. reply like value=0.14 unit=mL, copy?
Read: value=125 unit=mL
